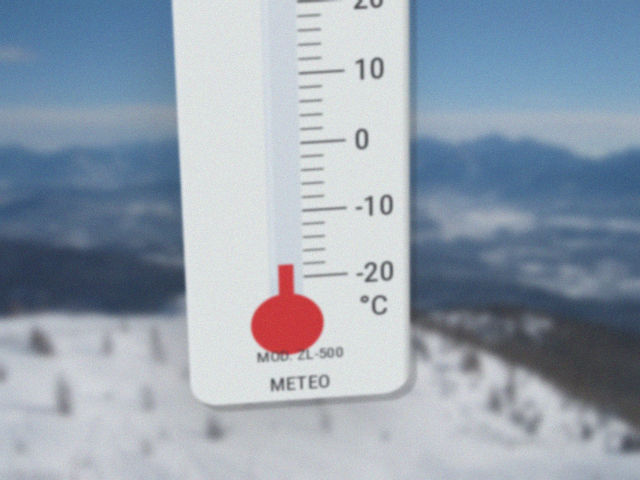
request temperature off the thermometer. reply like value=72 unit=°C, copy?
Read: value=-18 unit=°C
